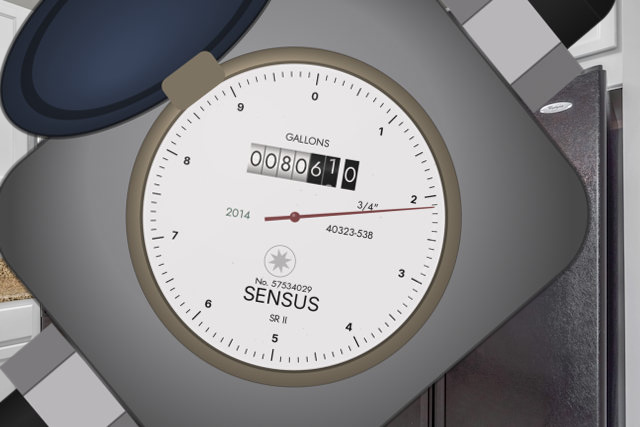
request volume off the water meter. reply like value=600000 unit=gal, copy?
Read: value=80612.1 unit=gal
